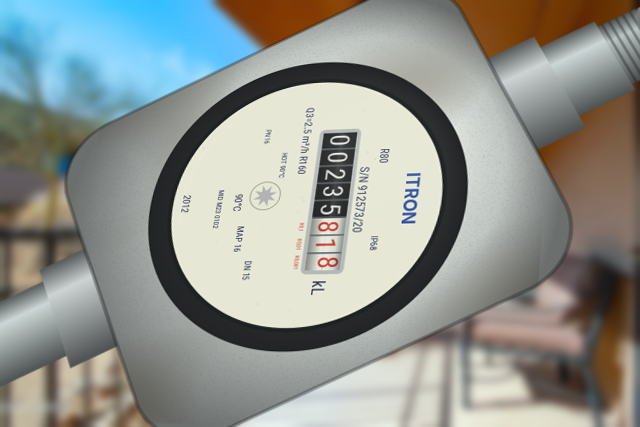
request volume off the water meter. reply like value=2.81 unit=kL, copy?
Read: value=235.818 unit=kL
